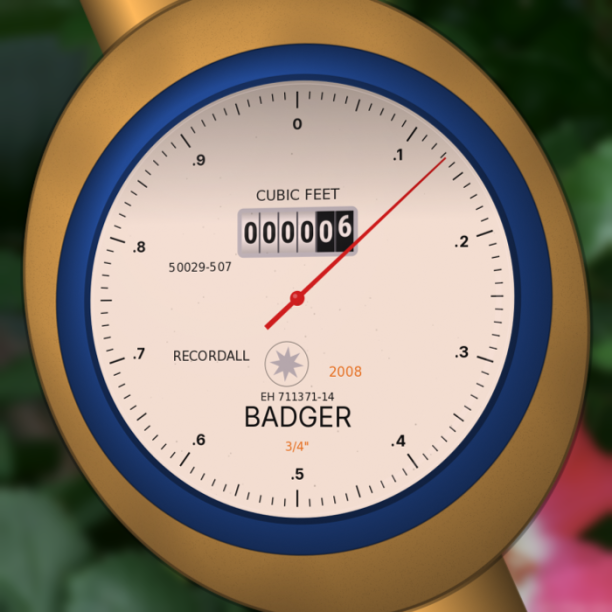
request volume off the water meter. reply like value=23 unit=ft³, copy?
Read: value=6.13 unit=ft³
